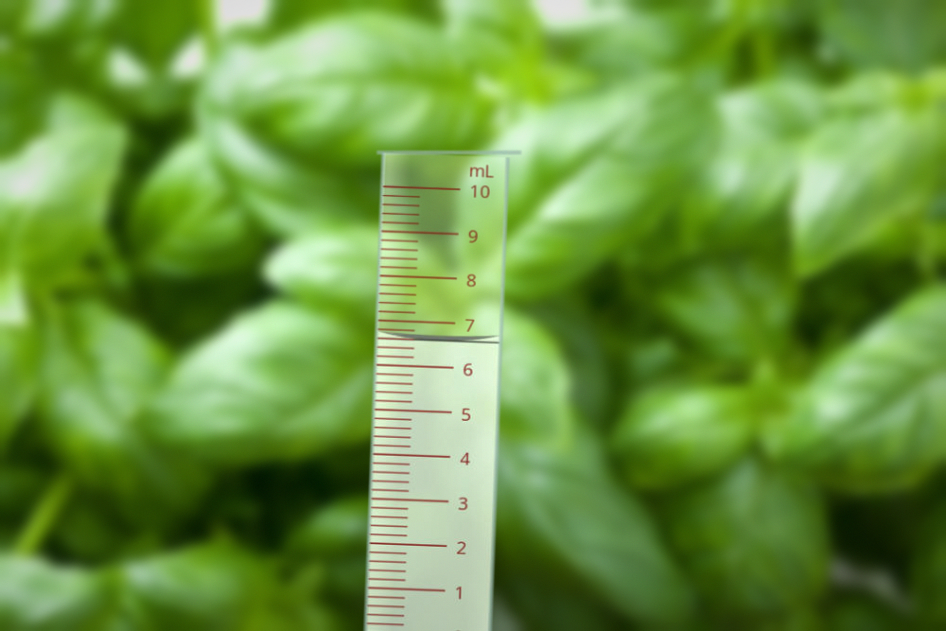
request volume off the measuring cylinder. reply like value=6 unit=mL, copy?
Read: value=6.6 unit=mL
